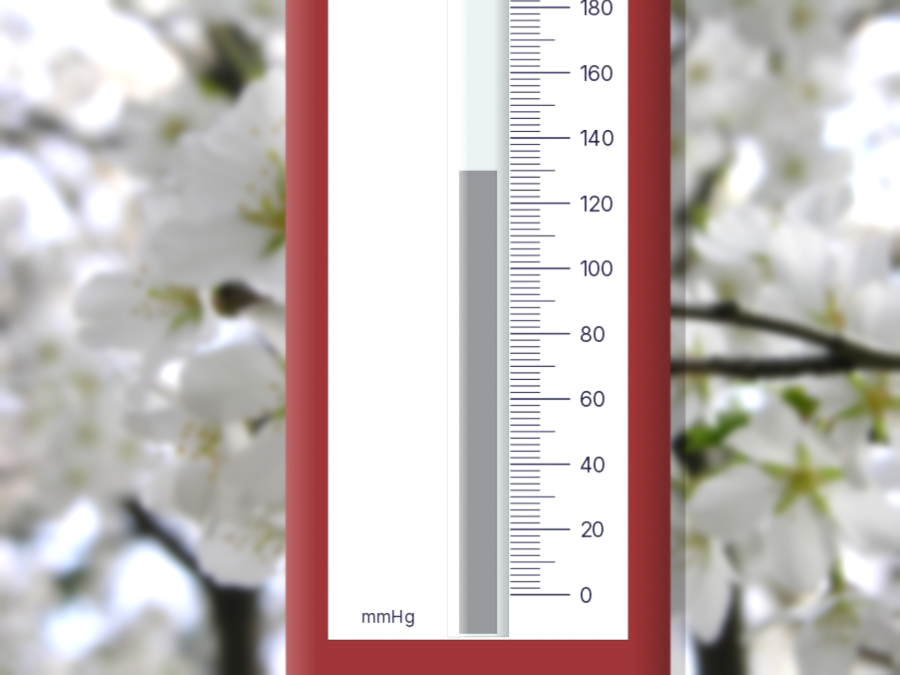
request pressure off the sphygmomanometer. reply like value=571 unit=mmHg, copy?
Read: value=130 unit=mmHg
